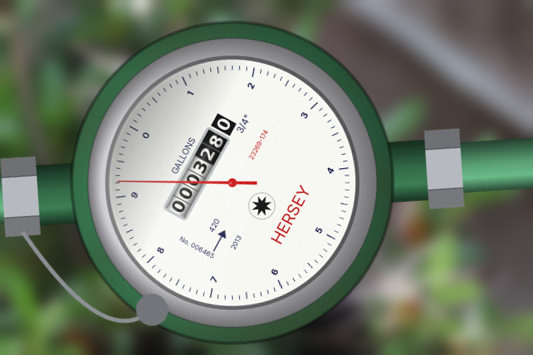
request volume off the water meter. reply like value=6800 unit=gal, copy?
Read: value=3279.2 unit=gal
